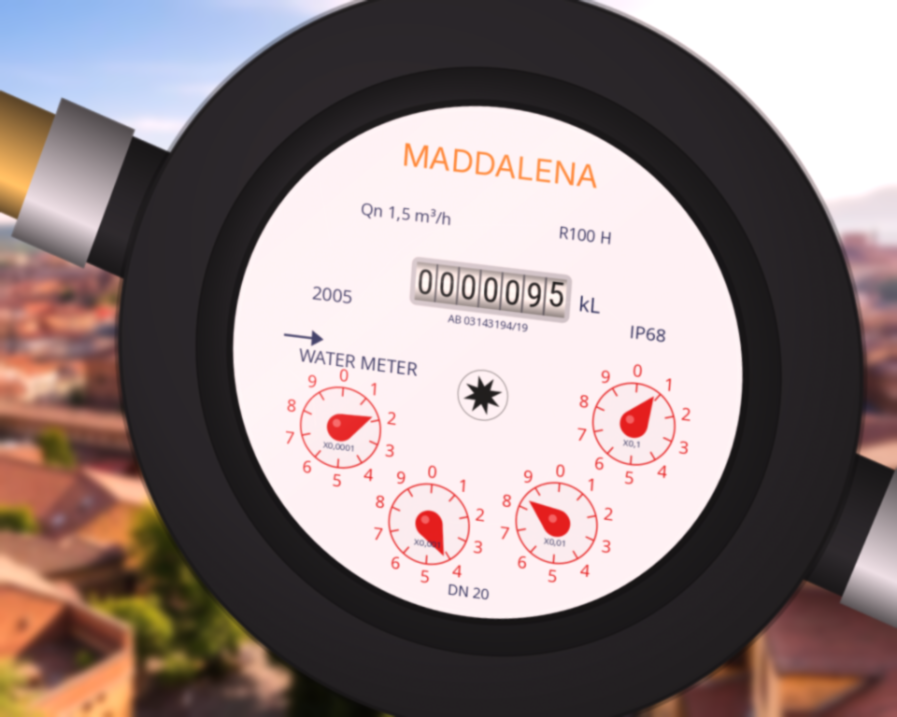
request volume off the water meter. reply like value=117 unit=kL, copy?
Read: value=95.0841 unit=kL
